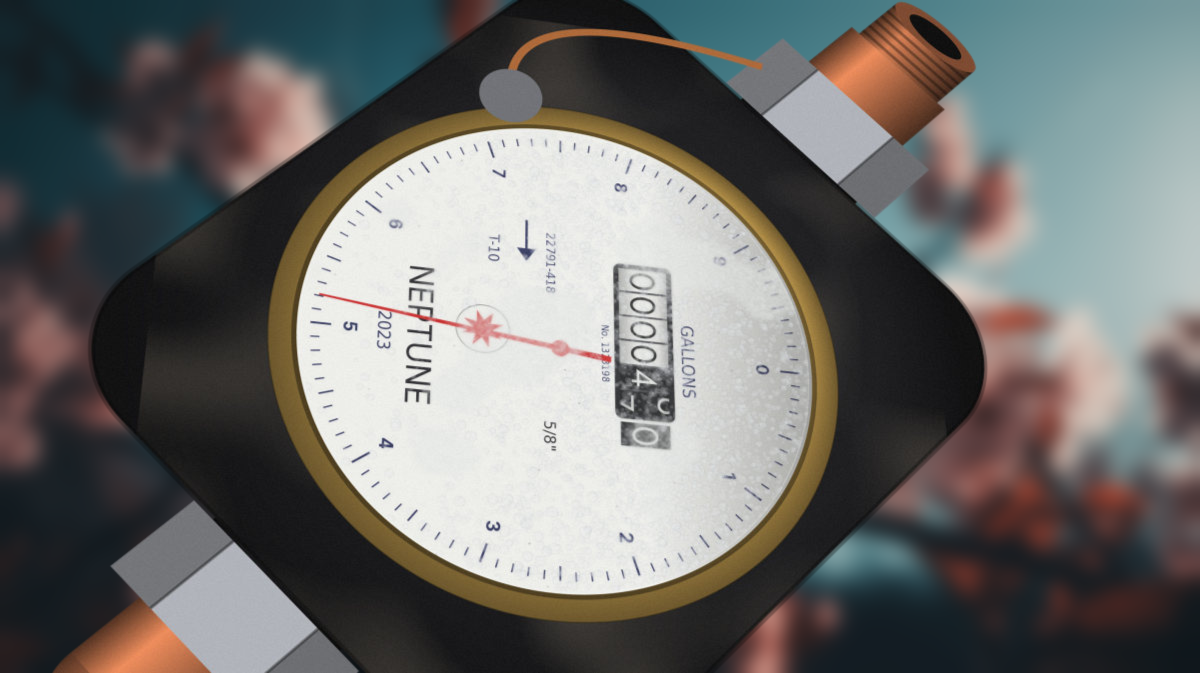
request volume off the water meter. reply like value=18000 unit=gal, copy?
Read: value=465.2 unit=gal
